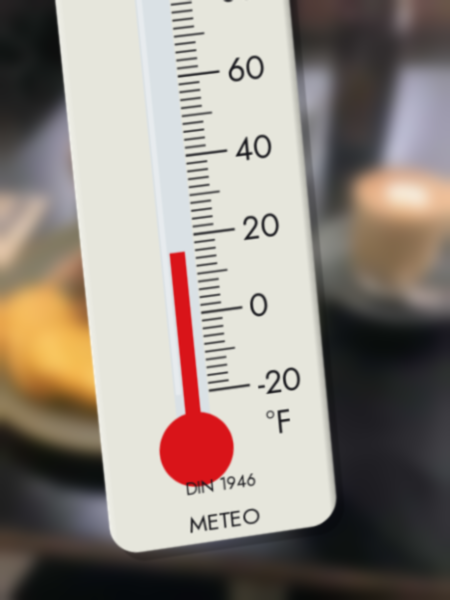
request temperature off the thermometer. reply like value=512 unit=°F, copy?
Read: value=16 unit=°F
